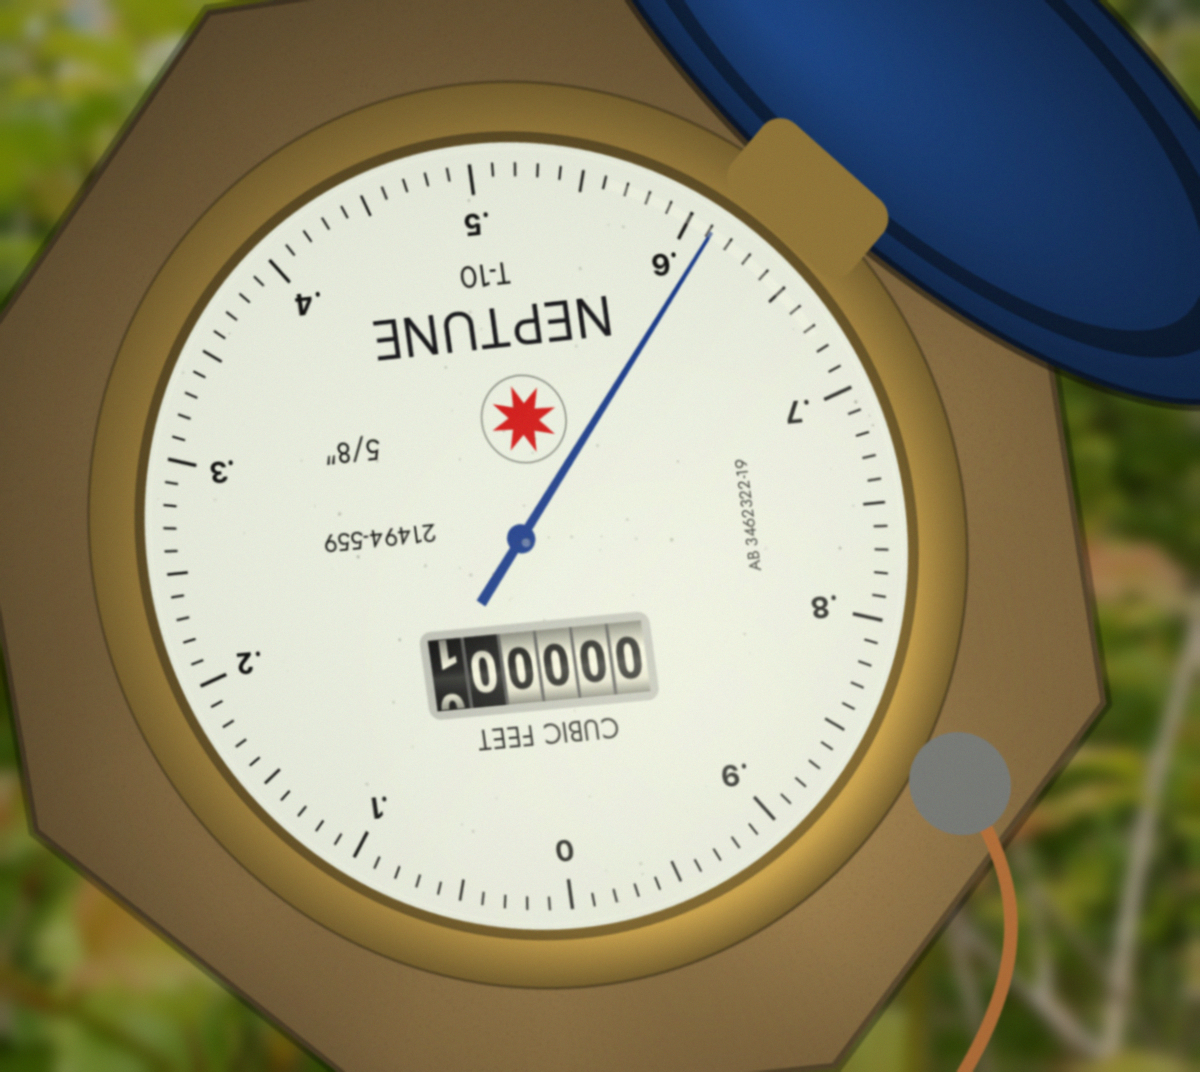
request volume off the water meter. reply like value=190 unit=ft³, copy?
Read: value=0.61 unit=ft³
